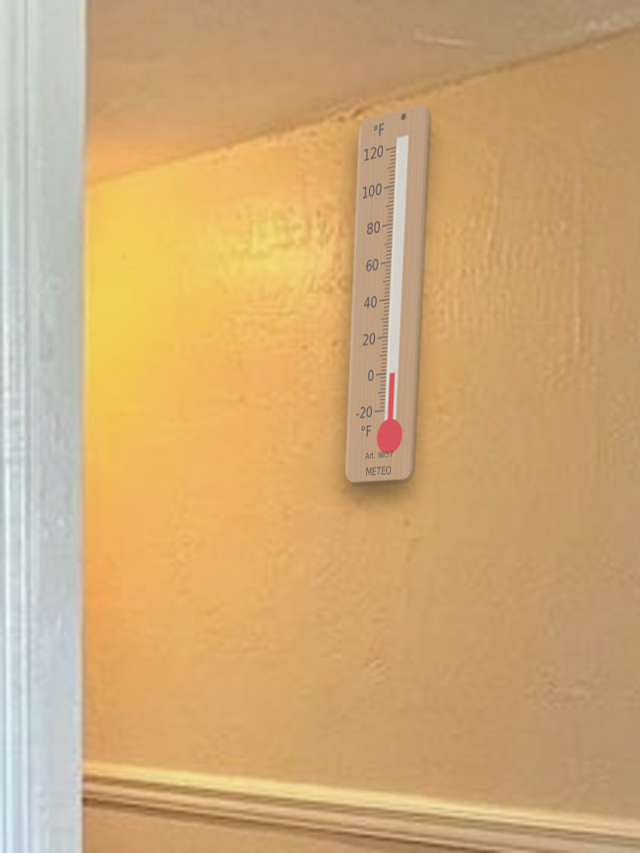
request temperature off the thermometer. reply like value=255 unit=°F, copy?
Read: value=0 unit=°F
